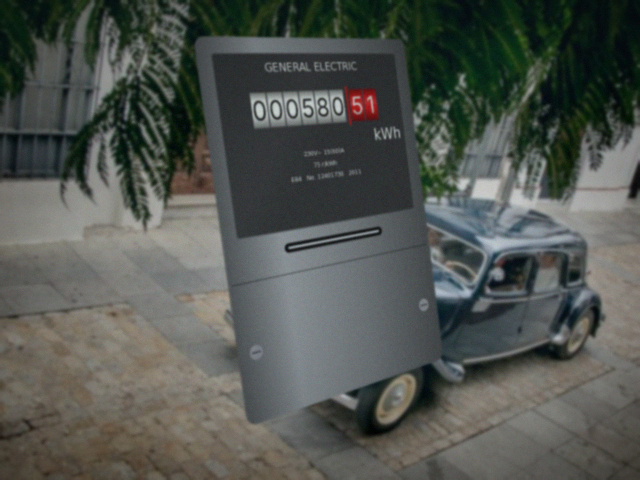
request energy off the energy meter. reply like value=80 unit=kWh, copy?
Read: value=580.51 unit=kWh
